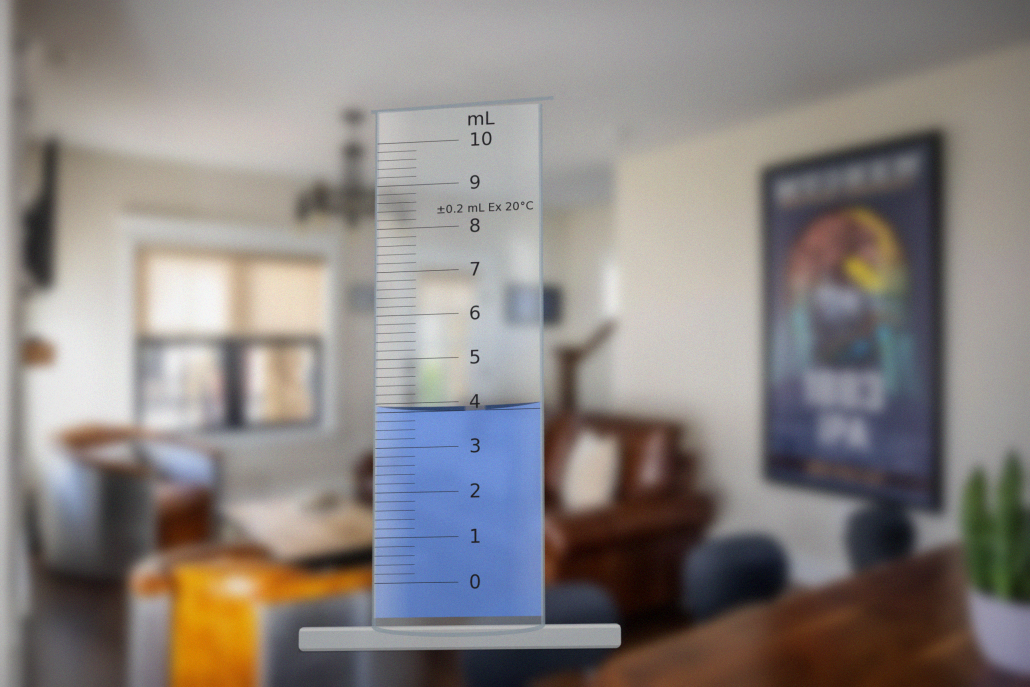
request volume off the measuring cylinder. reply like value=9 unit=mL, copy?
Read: value=3.8 unit=mL
